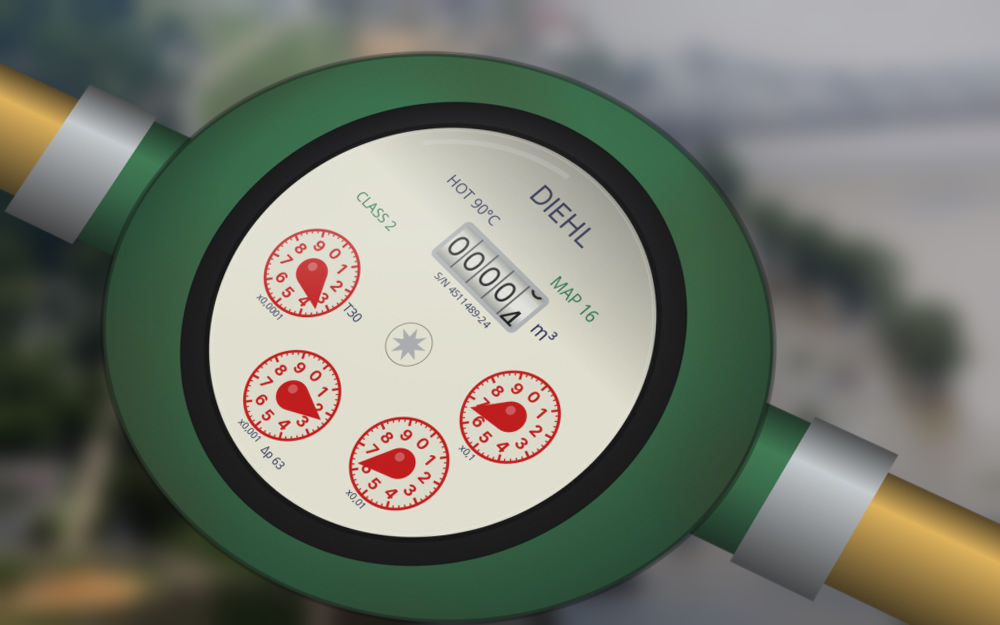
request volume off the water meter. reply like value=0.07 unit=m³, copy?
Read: value=3.6623 unit=m³
